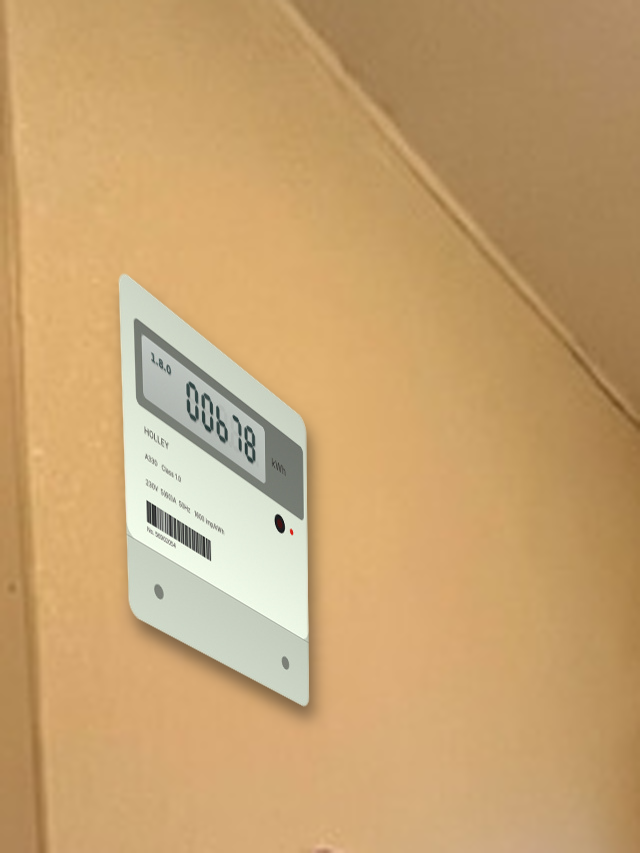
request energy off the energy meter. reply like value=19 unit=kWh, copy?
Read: value=678 unit=kWh
